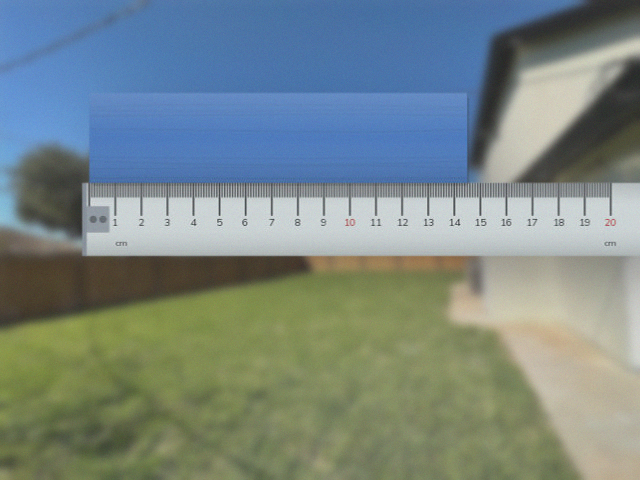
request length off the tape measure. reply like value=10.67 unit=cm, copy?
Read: value=14.5 unit=cm
